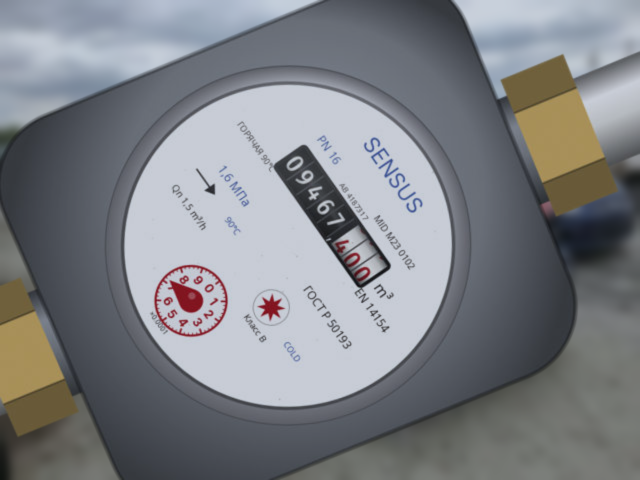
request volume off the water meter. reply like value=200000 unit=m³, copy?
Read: value=9467.3997 unit=m³
